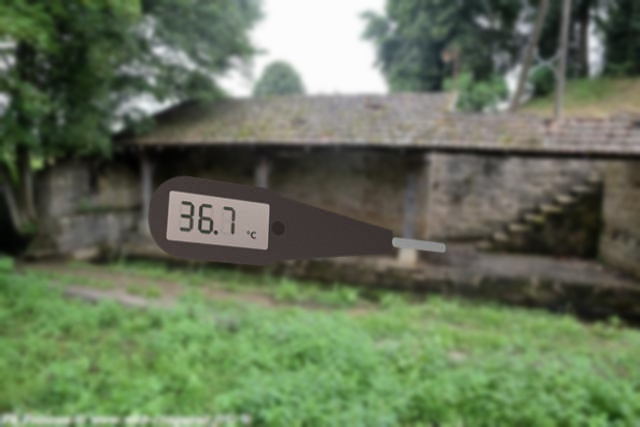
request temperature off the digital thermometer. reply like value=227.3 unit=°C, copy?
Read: value=36.7 unit=°C
